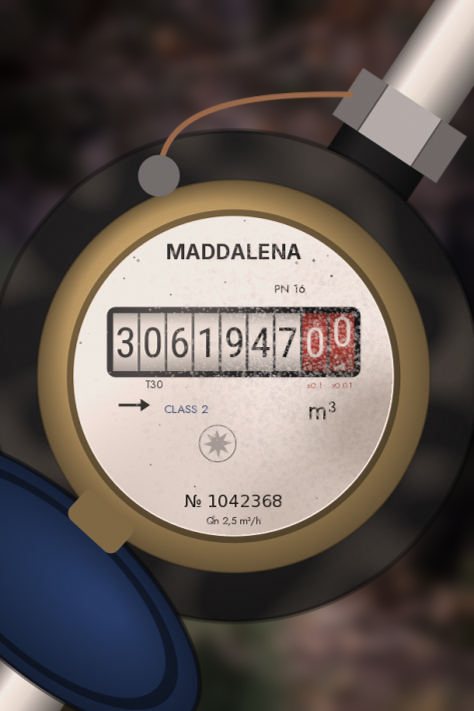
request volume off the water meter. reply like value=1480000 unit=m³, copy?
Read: value=3061947.00 unit=m³
